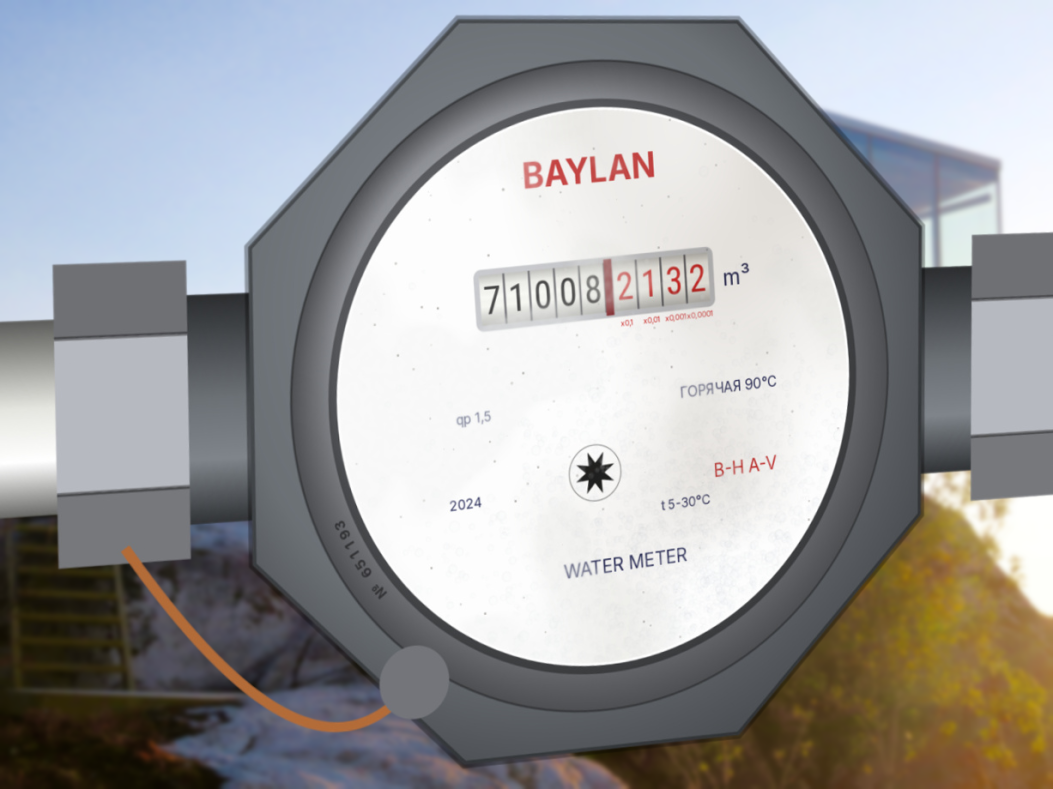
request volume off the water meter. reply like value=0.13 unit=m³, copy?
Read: value=71008.2132 unit=m³
